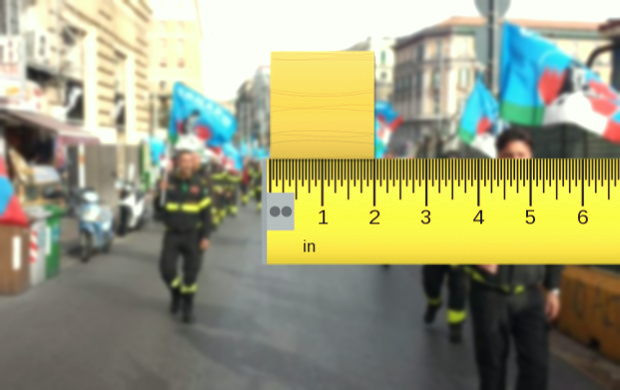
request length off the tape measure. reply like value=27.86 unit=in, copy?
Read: value=2 unit=in
